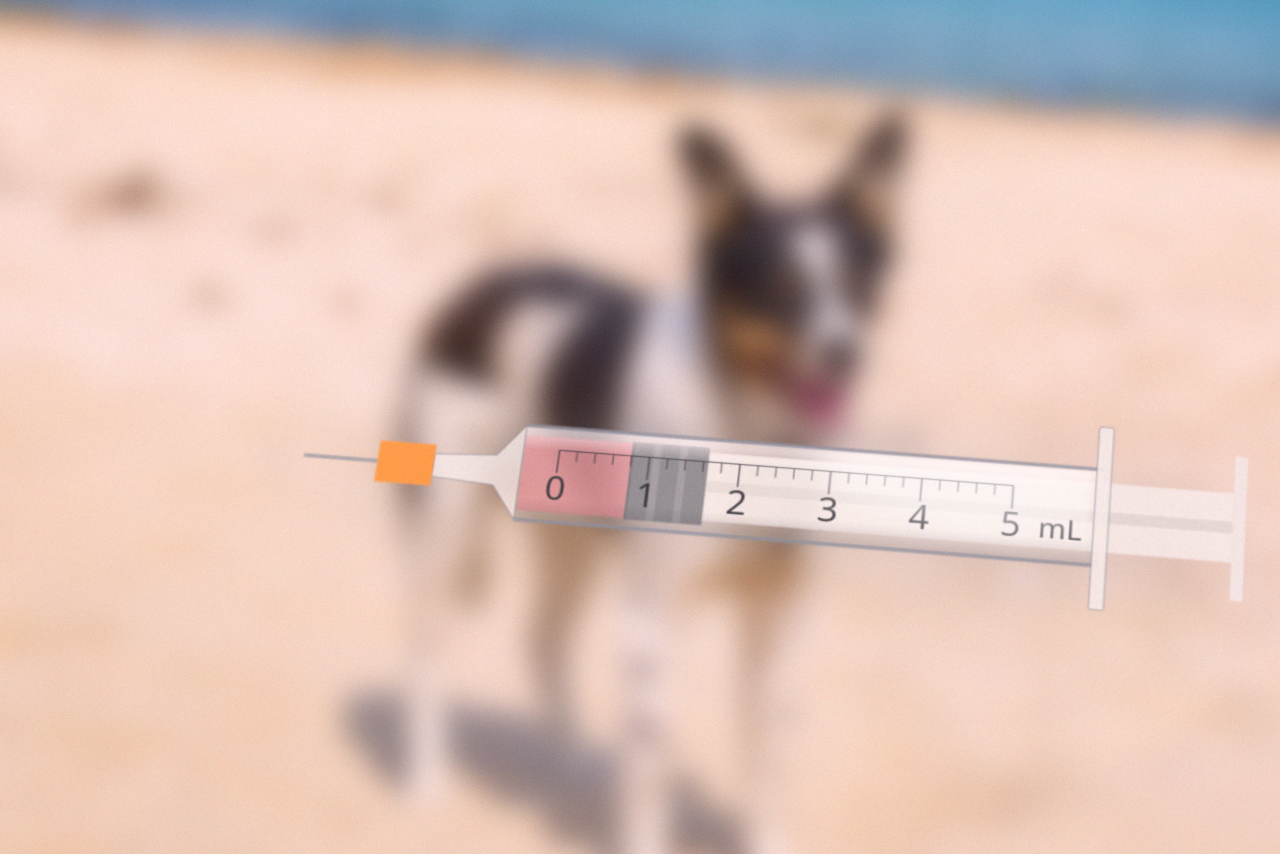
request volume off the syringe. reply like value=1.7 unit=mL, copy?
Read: value=0.8 unit=mL
